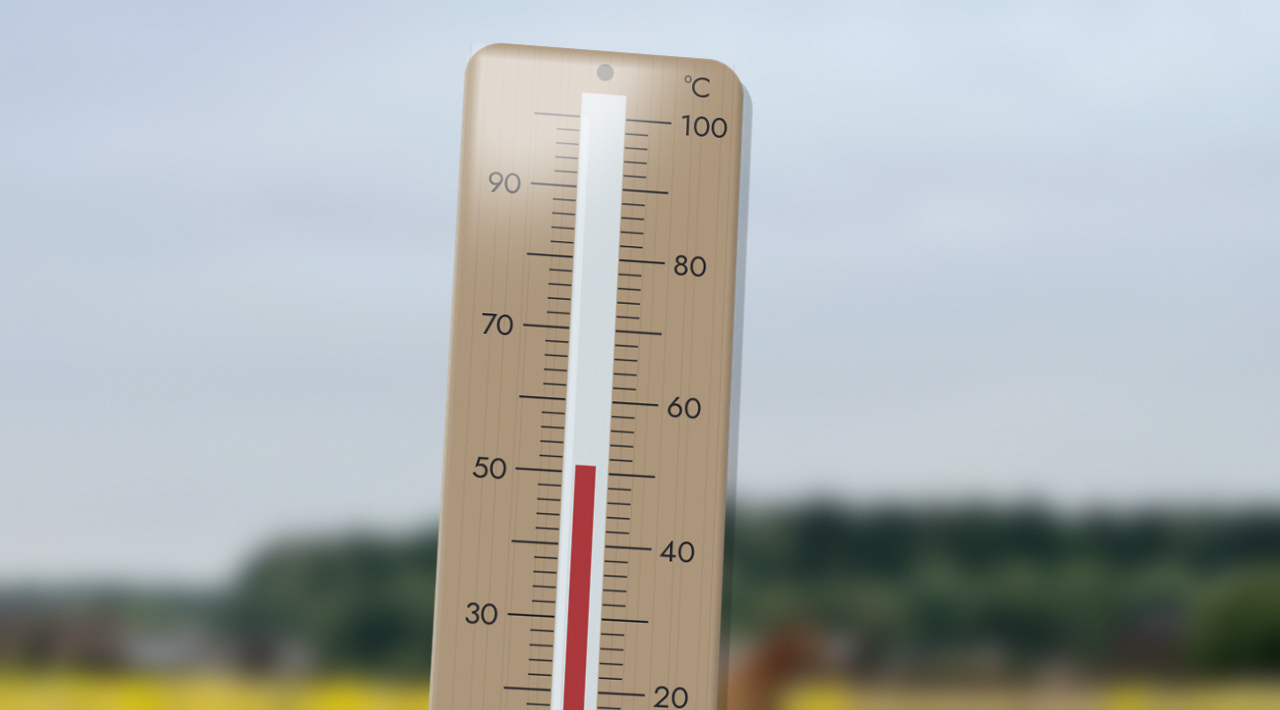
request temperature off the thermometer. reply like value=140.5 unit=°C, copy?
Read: value=51 unit=°C
